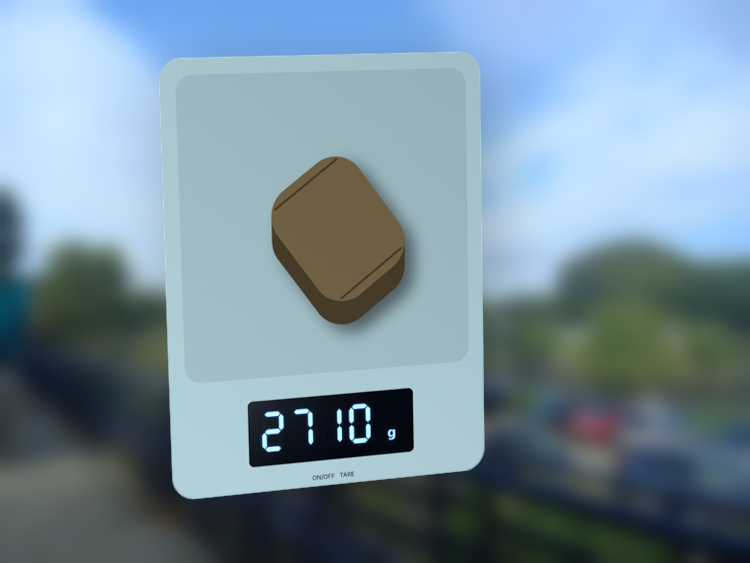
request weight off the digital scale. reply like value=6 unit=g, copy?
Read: value=2710 unit=g
